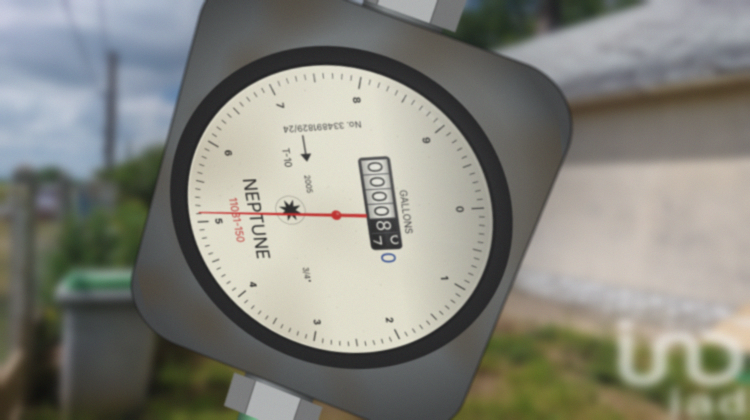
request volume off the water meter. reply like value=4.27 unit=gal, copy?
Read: value=865.1 unit=gal
